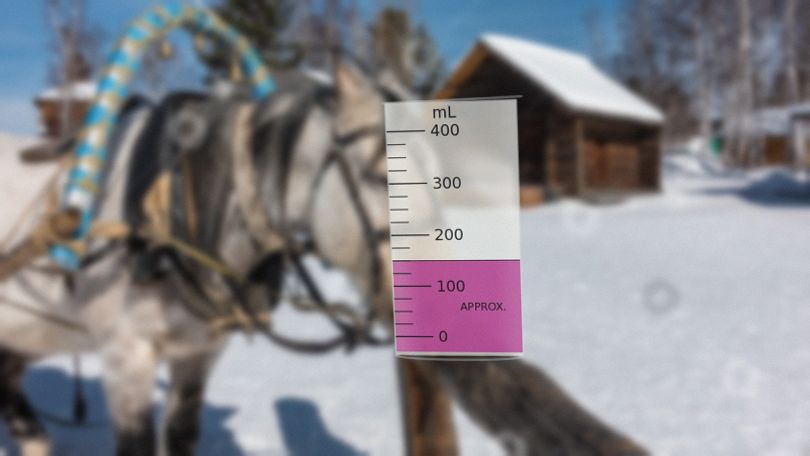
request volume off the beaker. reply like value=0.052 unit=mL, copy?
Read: value=150 unit=mL
